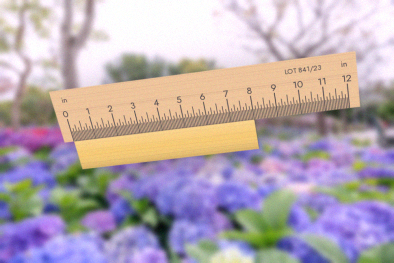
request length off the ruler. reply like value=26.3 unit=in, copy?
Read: value=8 unit=in
